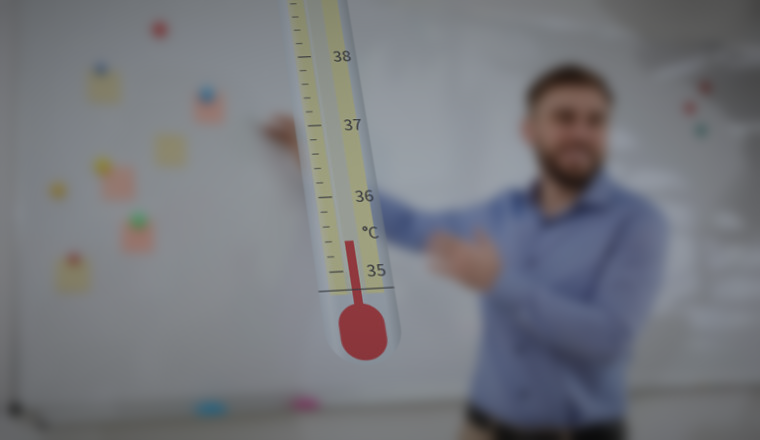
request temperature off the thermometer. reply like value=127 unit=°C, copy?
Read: value=35.4 unit=°C
